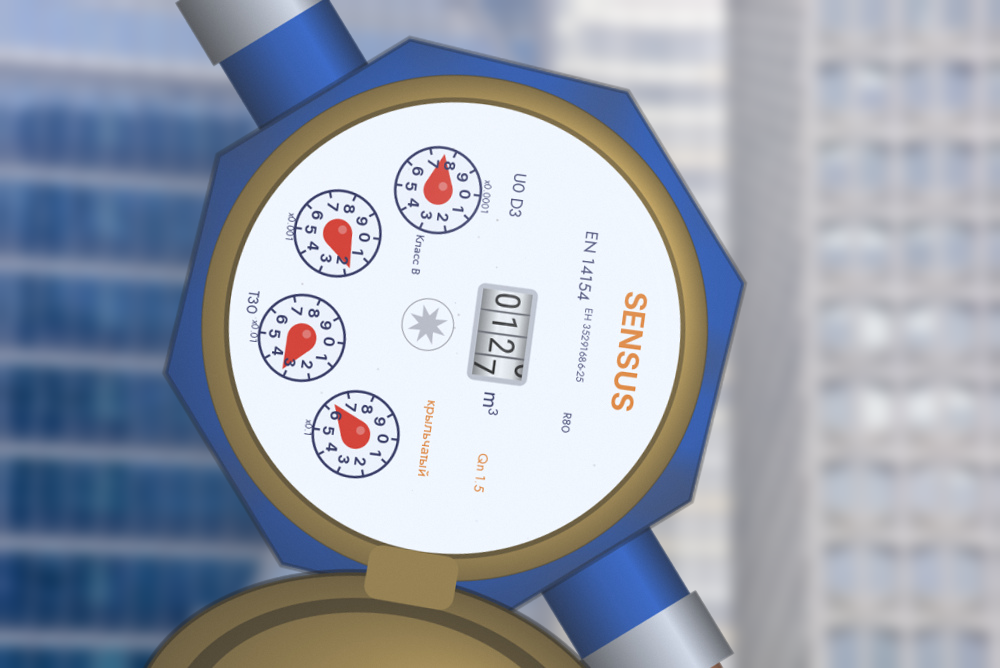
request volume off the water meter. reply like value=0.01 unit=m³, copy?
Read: value=126.6317 unit=m³
